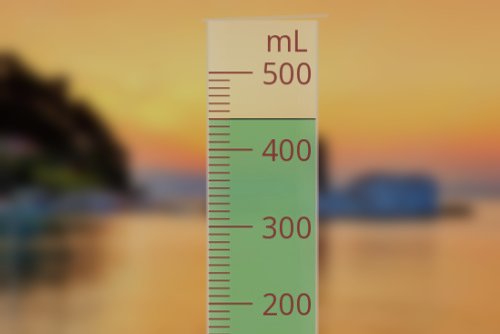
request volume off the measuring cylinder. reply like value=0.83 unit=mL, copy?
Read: value=440 unit=mL
